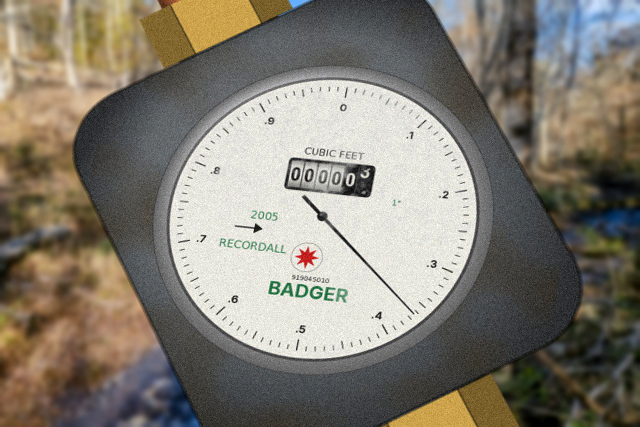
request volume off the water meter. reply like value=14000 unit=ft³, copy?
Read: value=3.36 unit=ft³
